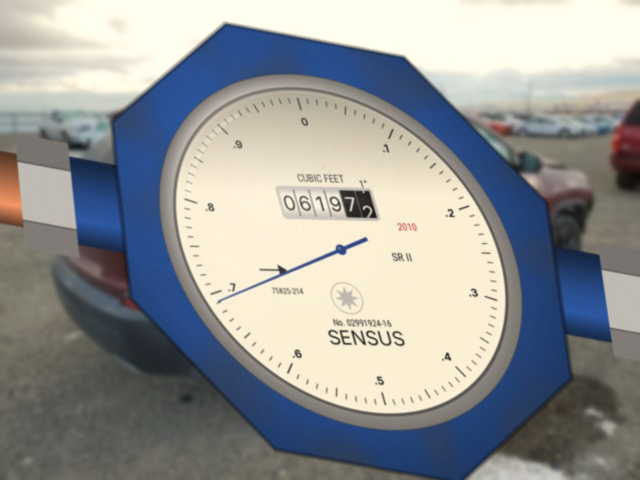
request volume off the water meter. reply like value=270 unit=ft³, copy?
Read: value=61971.69 unit=ft³
